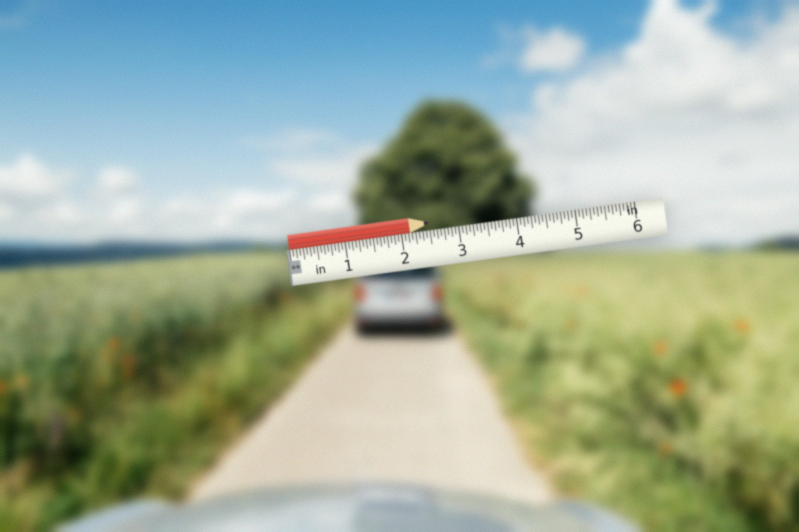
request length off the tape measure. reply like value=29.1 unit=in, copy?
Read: value=2.5 unit=in
